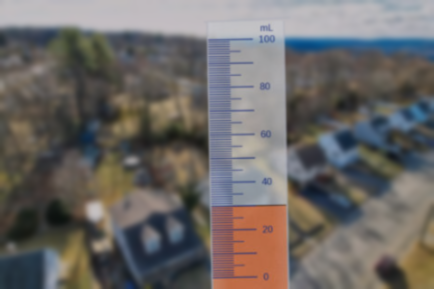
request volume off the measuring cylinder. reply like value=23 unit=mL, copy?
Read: value=30 unit=mL
